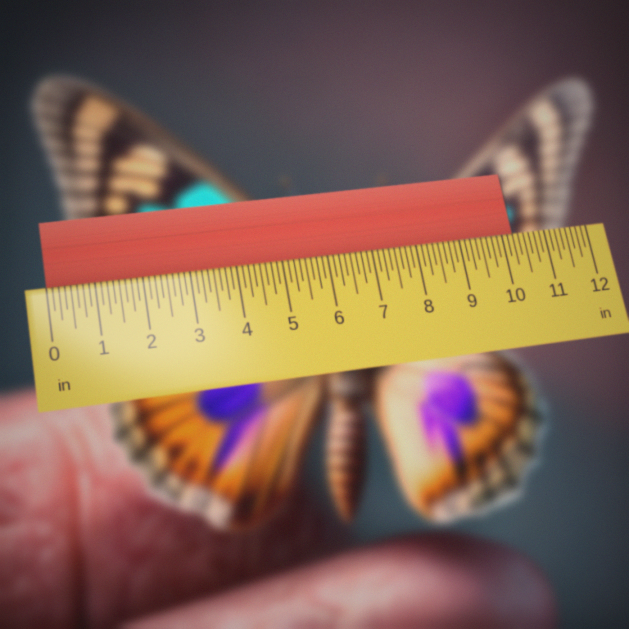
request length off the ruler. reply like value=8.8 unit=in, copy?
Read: value=10.25 unit=in
